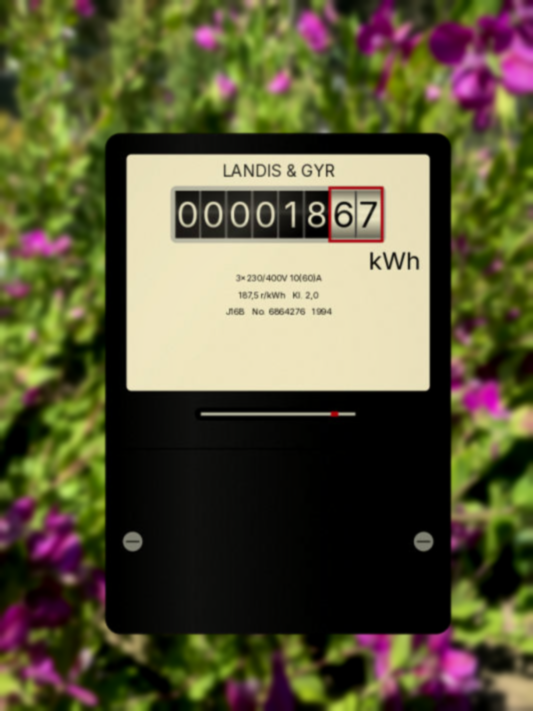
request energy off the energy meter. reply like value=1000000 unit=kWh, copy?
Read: value=18.67 unit=kWh
